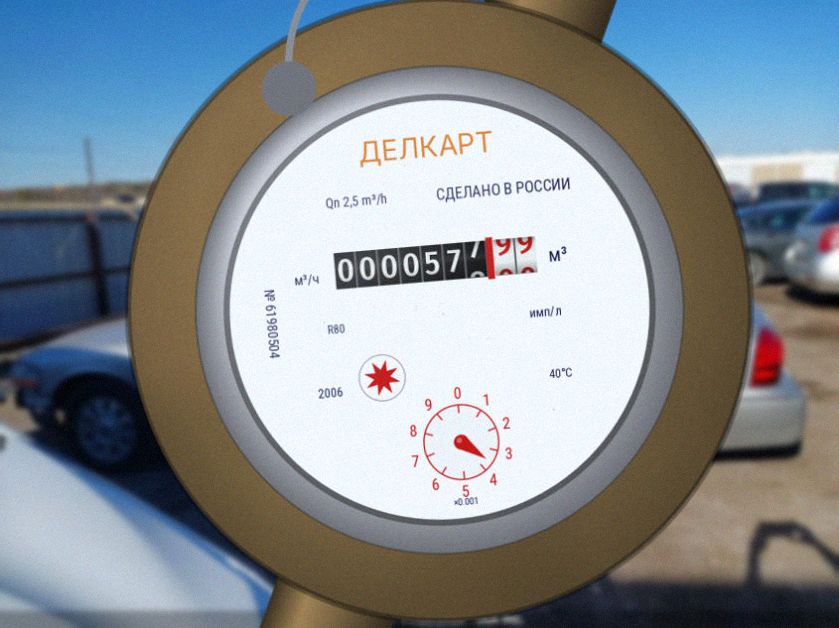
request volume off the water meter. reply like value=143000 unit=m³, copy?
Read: value=577.993 unit=m³
